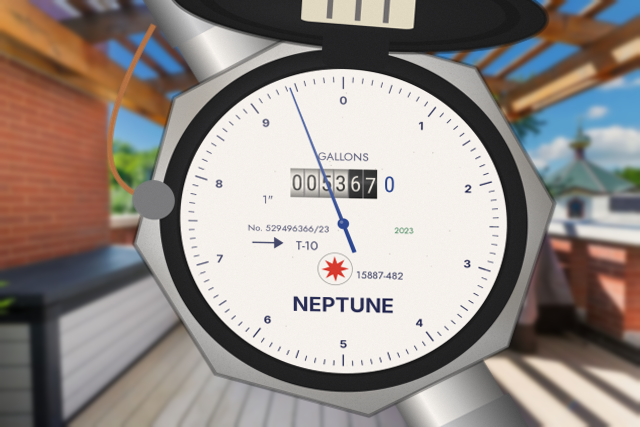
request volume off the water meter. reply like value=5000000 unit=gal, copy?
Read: value=53669.4 unit=gal
